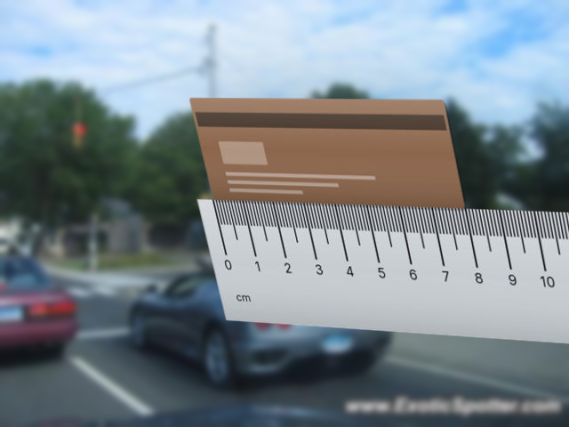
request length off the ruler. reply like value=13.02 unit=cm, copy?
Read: value=8 unit=cm
